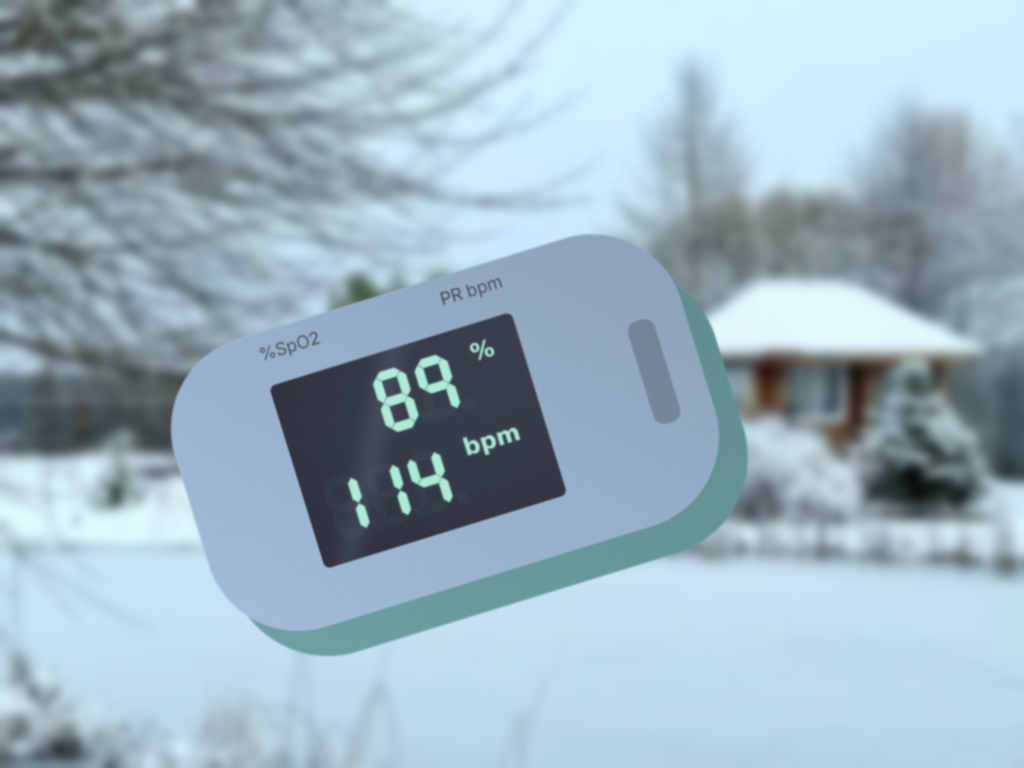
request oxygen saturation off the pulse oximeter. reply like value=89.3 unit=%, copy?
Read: value=89 unit=%
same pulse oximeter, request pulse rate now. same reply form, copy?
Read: value=114 unit=bpm
